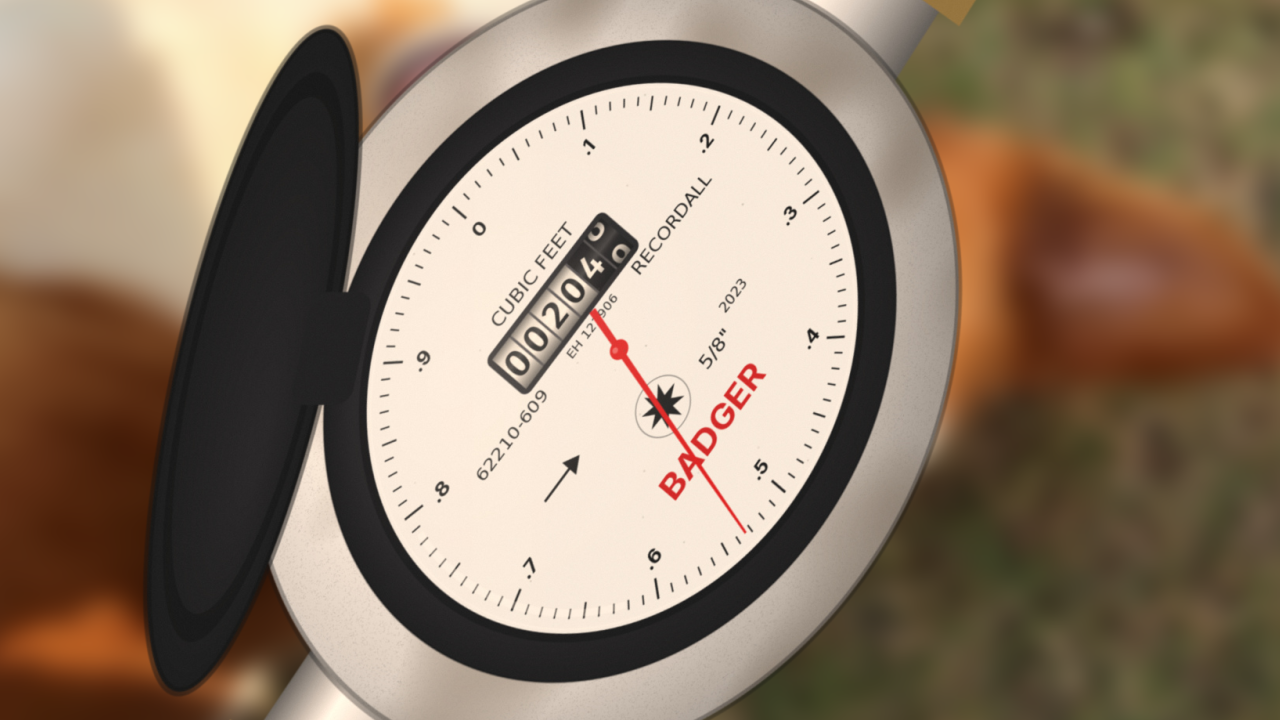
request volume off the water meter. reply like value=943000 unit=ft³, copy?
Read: value=2048.53 unit=ft³
